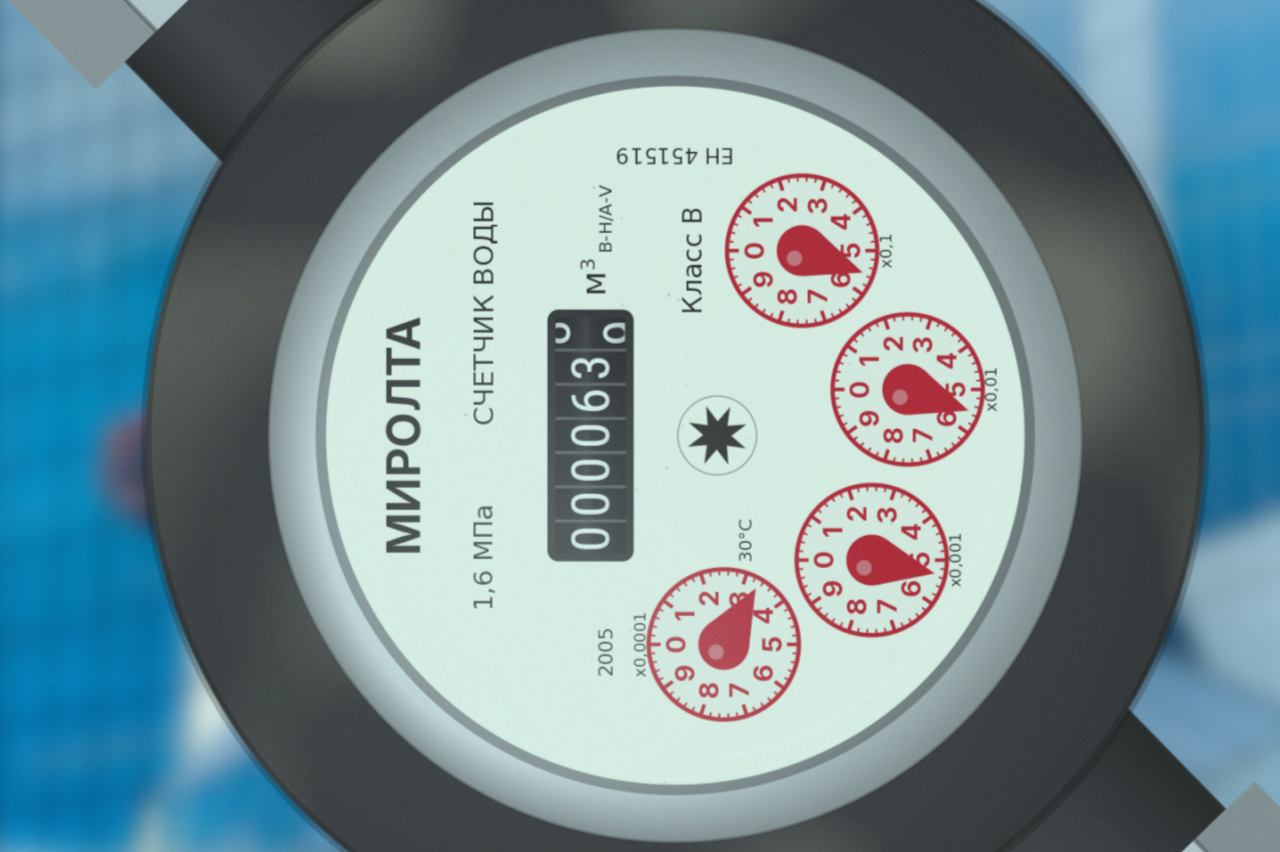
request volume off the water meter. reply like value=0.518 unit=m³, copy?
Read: value=638.5553 unit=m³
